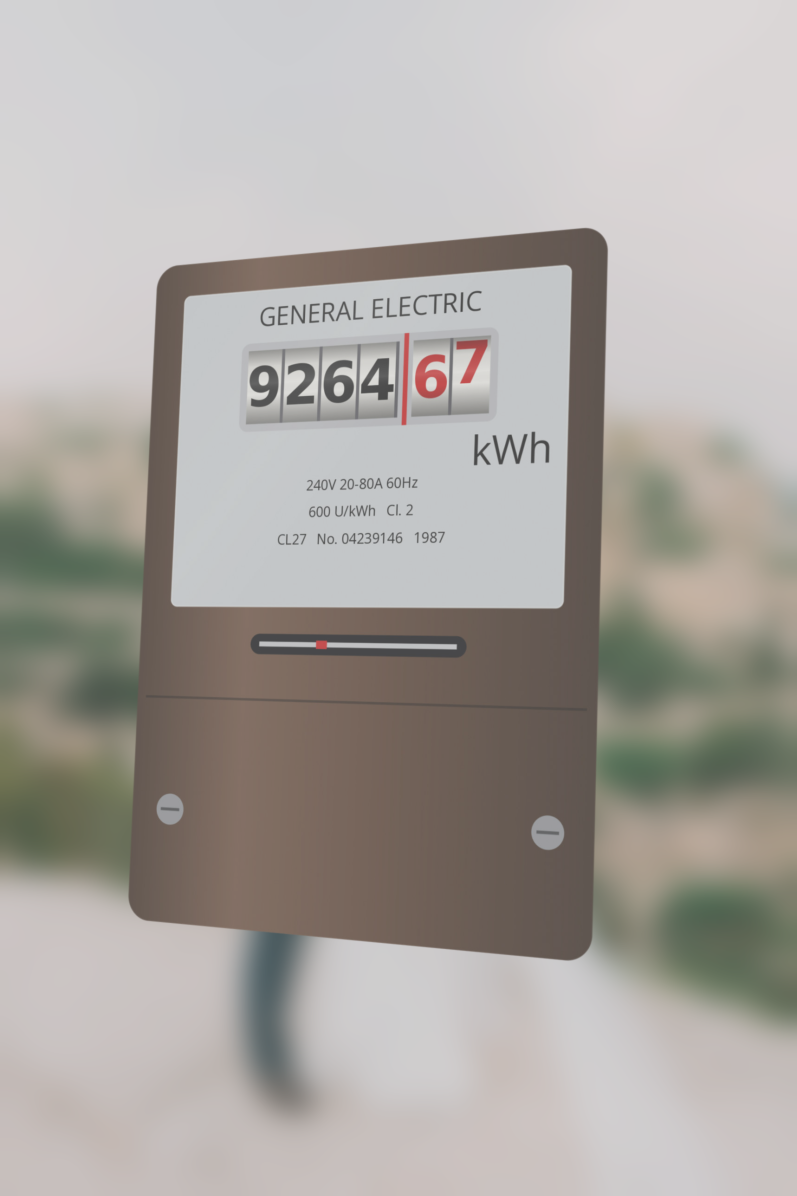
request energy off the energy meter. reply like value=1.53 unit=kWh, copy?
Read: value=9264.67 unit=kWh
